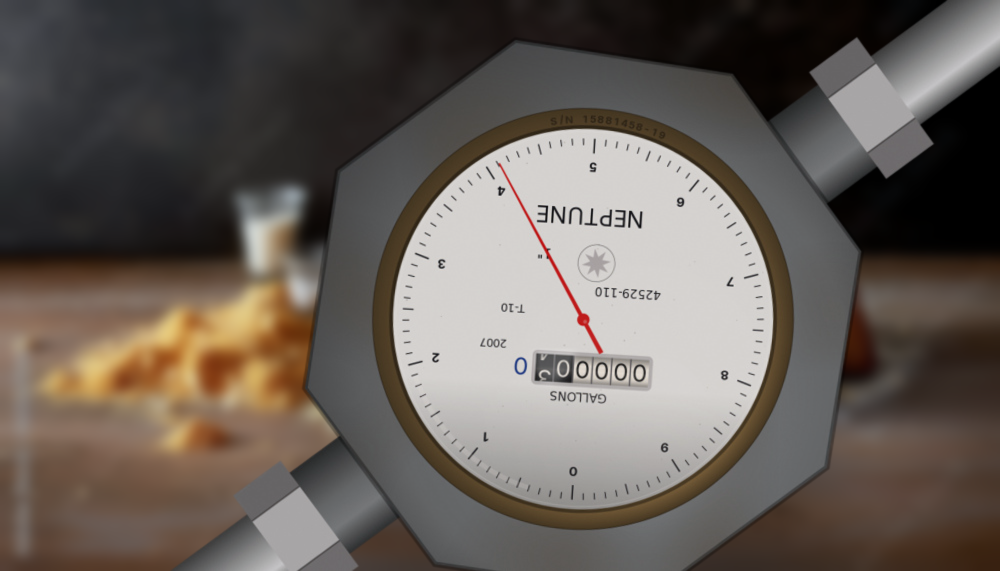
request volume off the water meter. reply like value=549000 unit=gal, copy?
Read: value=34.1 unit=gal
